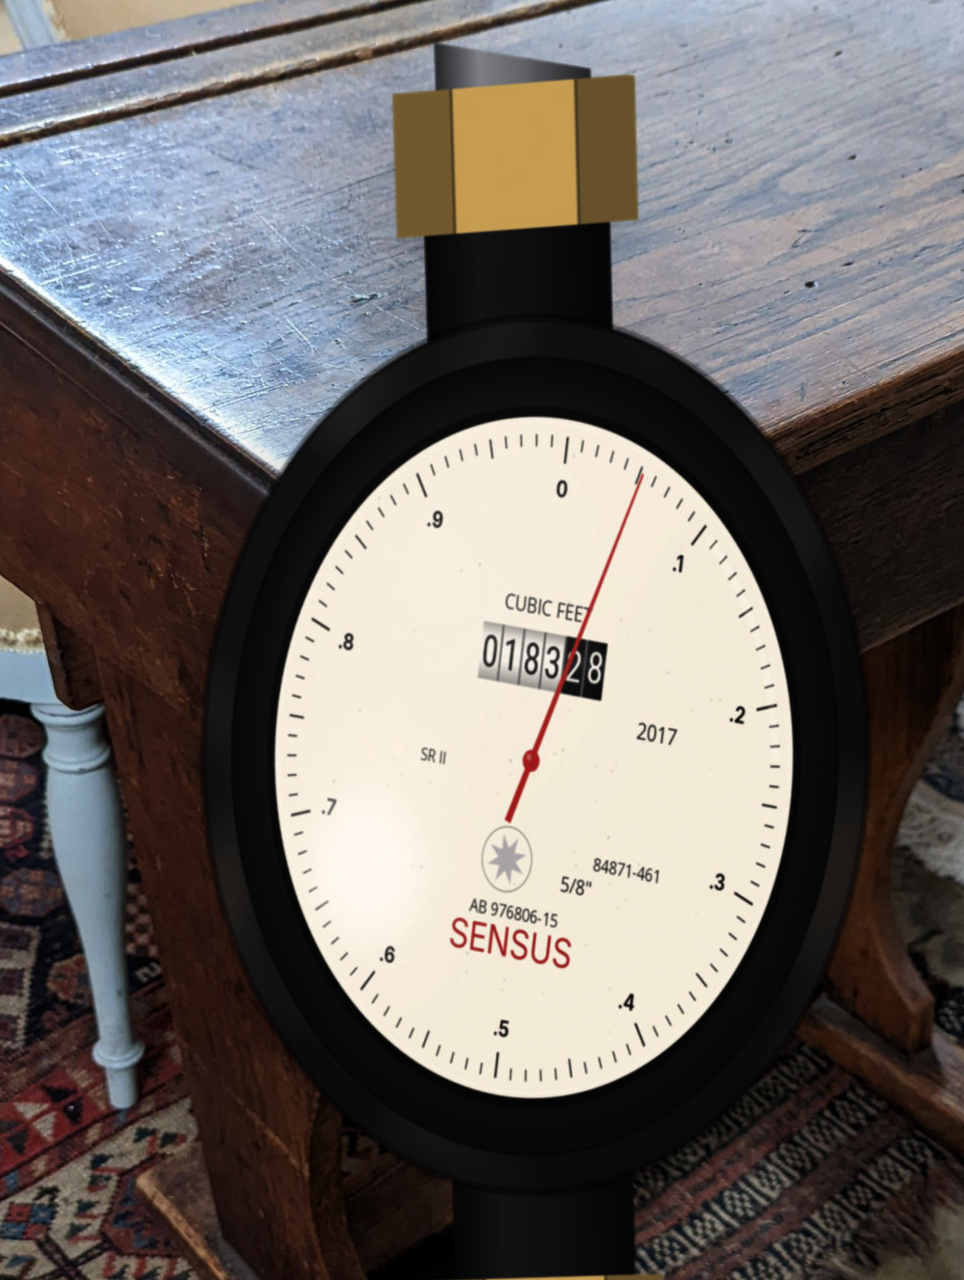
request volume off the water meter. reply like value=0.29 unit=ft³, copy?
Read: value=18328.05 unit=ft³
